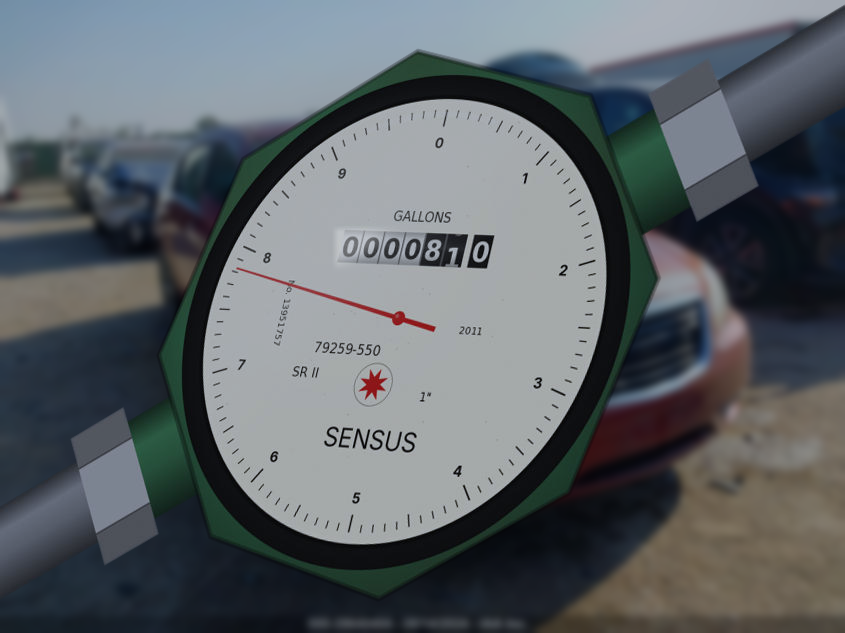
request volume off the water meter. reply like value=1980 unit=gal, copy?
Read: value=807.8 unit=gal
